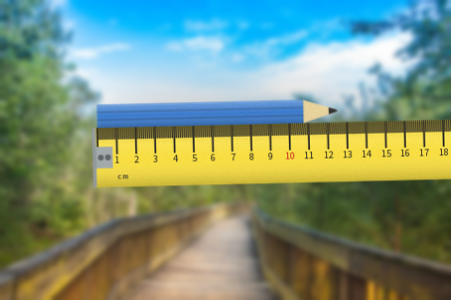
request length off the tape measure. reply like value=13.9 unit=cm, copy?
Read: value=12.5 unit=cm
